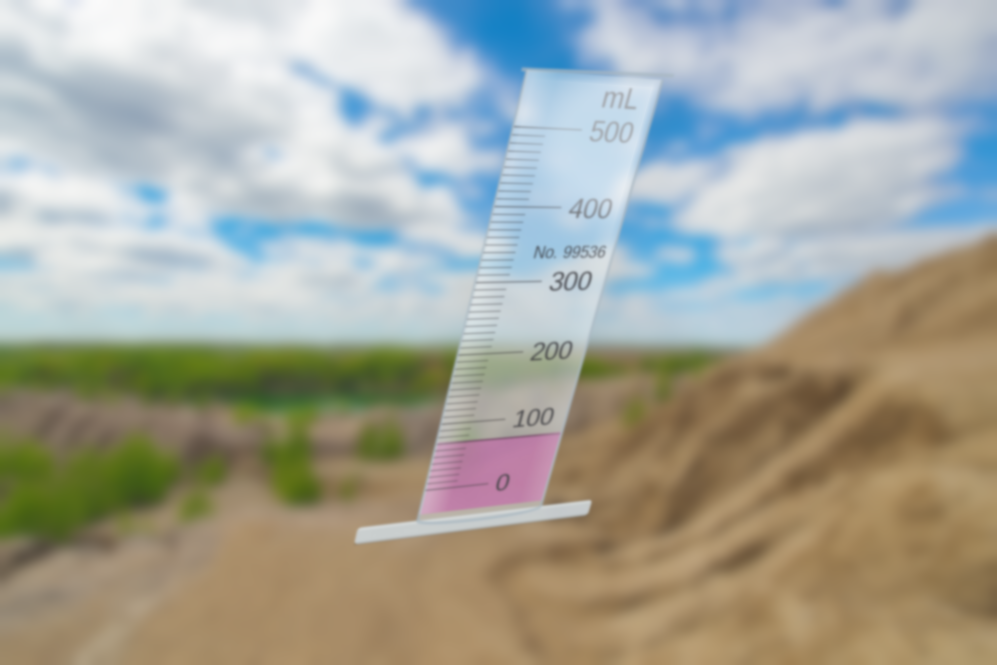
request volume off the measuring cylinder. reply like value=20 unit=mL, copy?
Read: value=70 unit=mL
